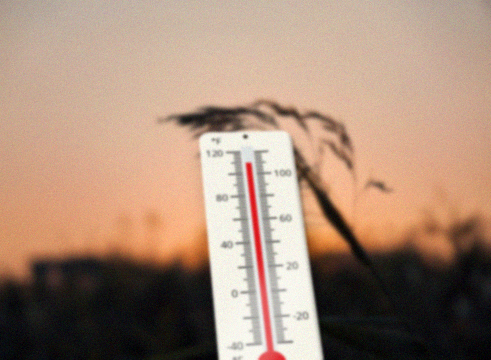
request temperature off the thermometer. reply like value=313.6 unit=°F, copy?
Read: value=110 unit=°F
